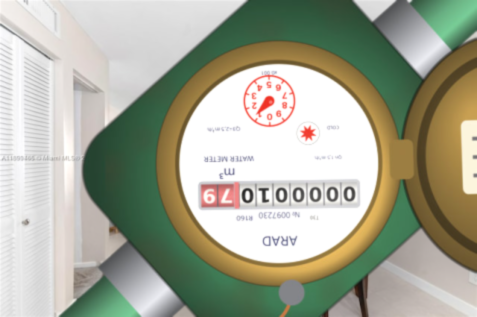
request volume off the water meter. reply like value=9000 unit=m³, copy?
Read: value=10.791 unit=m³
